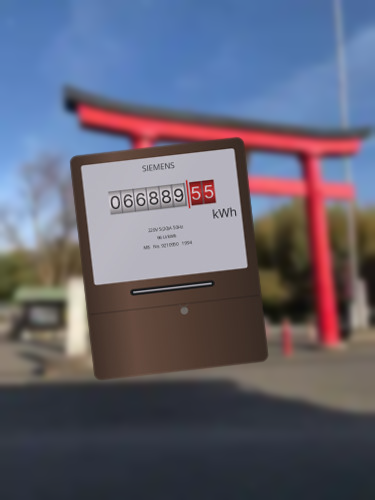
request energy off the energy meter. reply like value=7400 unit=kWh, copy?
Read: value=66889.55 unit=kWh
